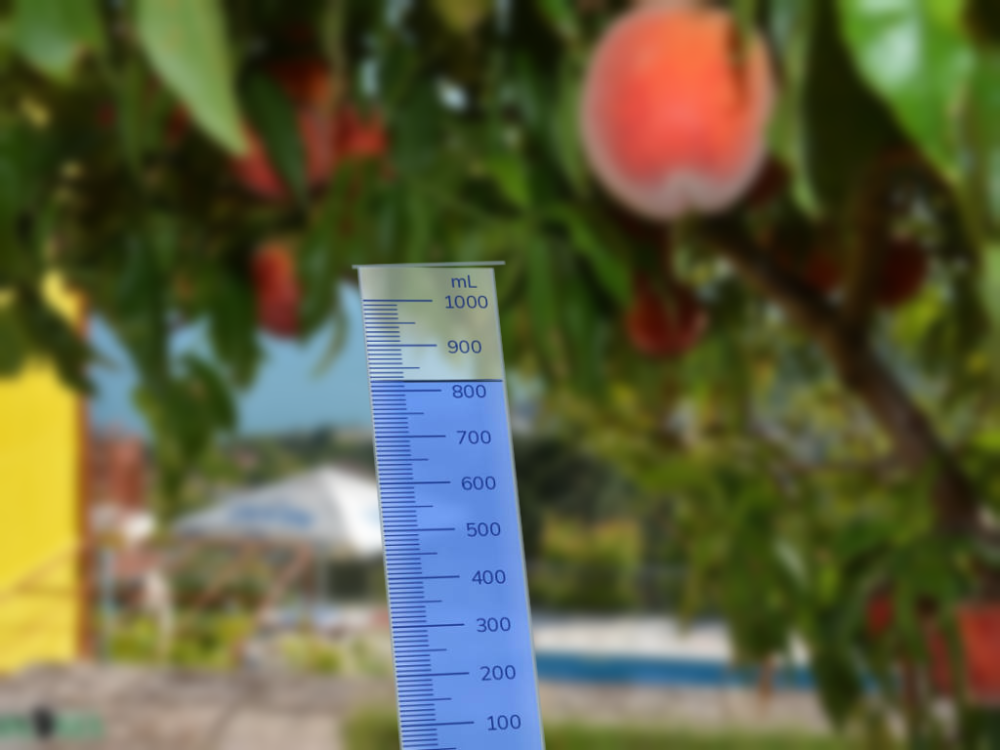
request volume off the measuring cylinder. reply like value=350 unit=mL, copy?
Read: value=820 unit=mL
